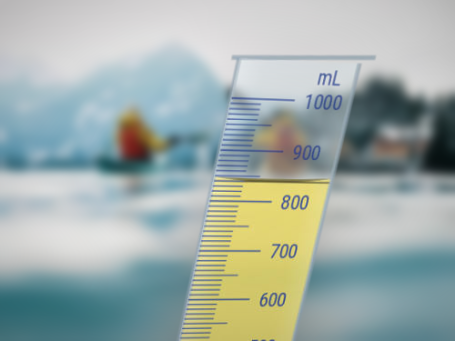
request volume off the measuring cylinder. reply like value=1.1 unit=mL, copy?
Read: value=840 unit=mL
